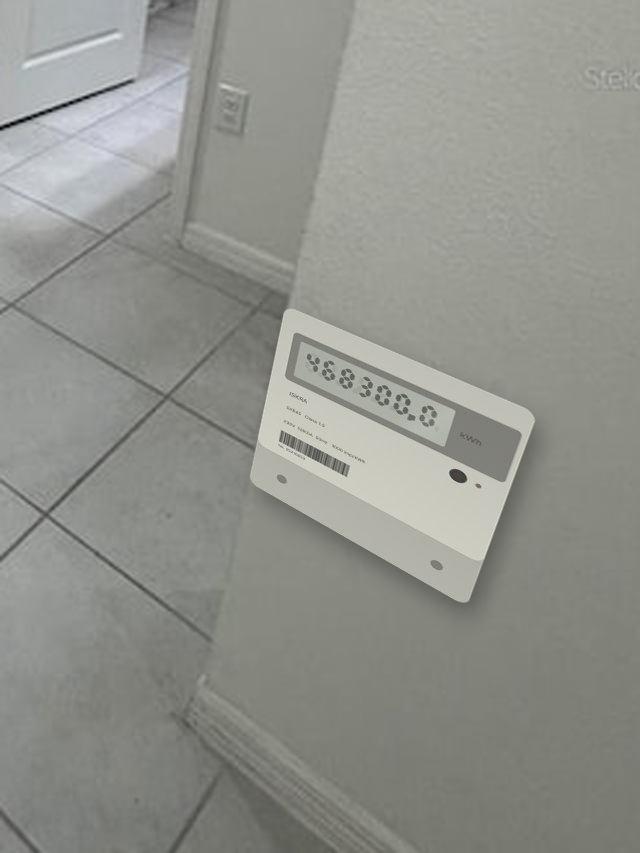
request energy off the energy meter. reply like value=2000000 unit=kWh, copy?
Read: value=468300.0 unit=kWh
